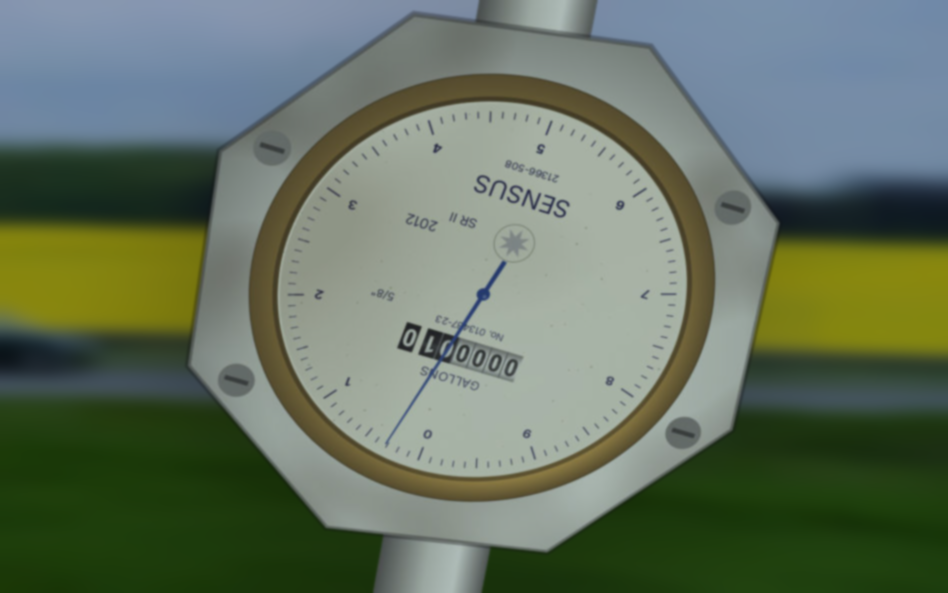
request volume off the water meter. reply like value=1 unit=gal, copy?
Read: value=10.3 unit=gal
